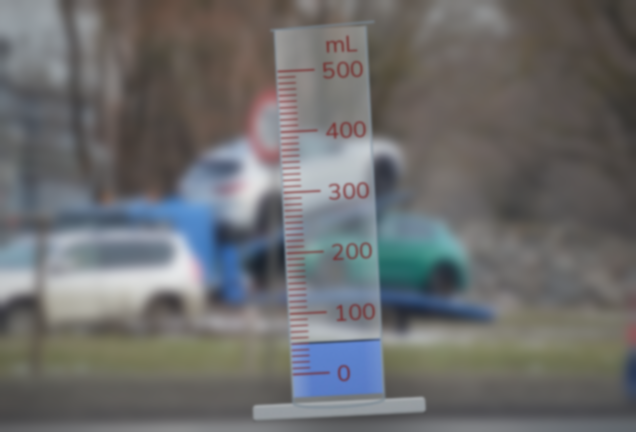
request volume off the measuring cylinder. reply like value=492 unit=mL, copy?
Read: value=50 unit=mL
